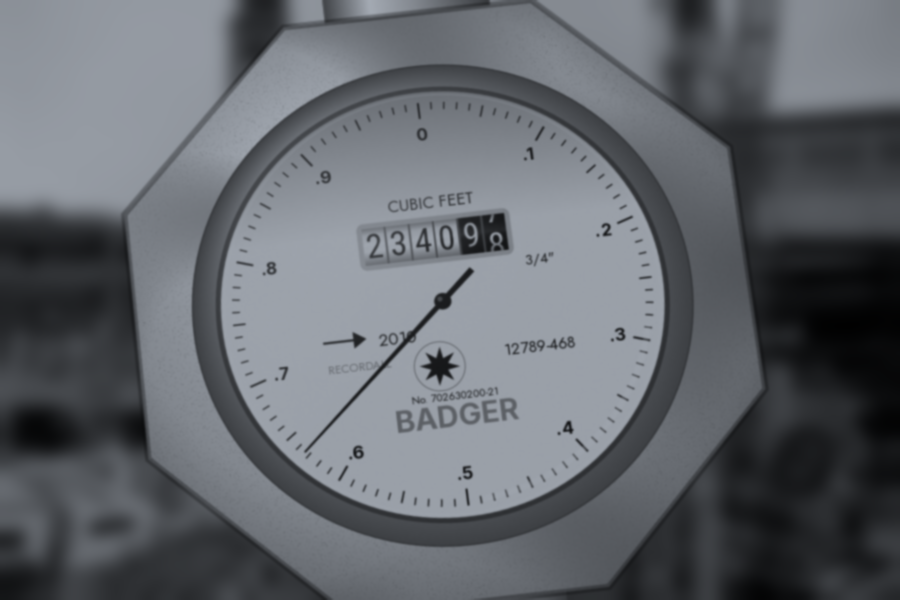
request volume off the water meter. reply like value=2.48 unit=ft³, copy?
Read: value=234097.63 unit=ft³
